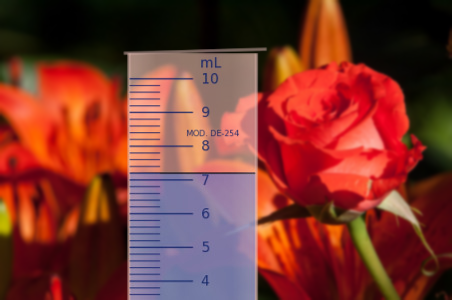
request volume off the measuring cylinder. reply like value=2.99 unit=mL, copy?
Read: value=7.2 unit=mL
